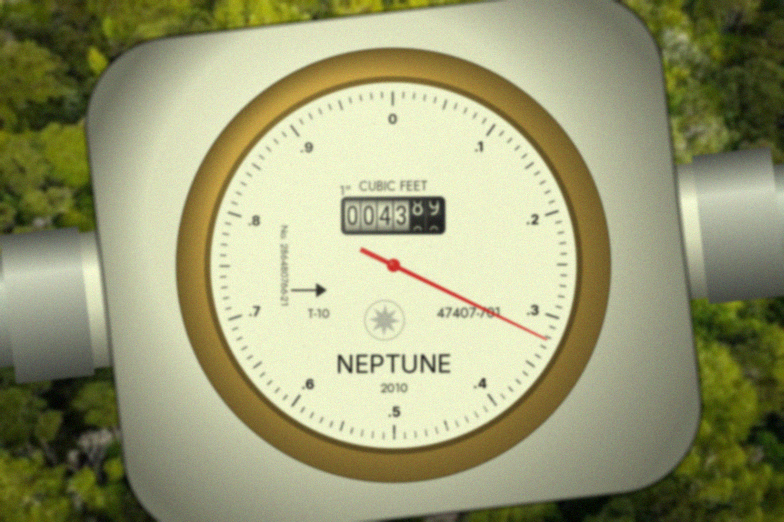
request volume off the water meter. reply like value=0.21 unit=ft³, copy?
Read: value=4389.32 unit=ft³
